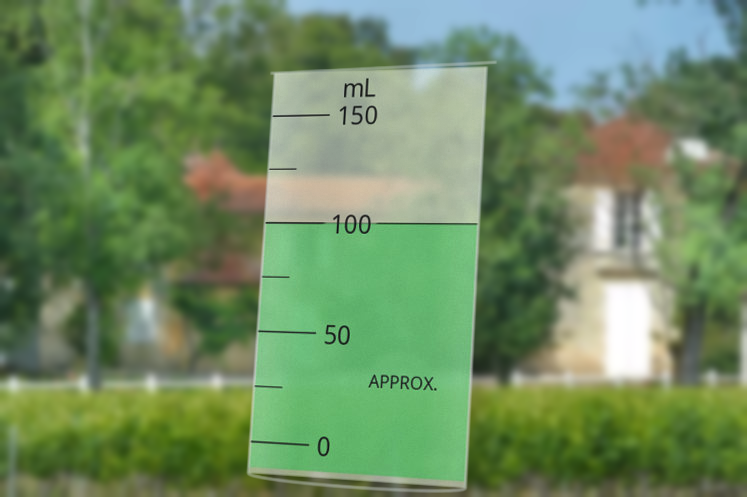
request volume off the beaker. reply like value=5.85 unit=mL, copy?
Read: value=100 unit=mL
